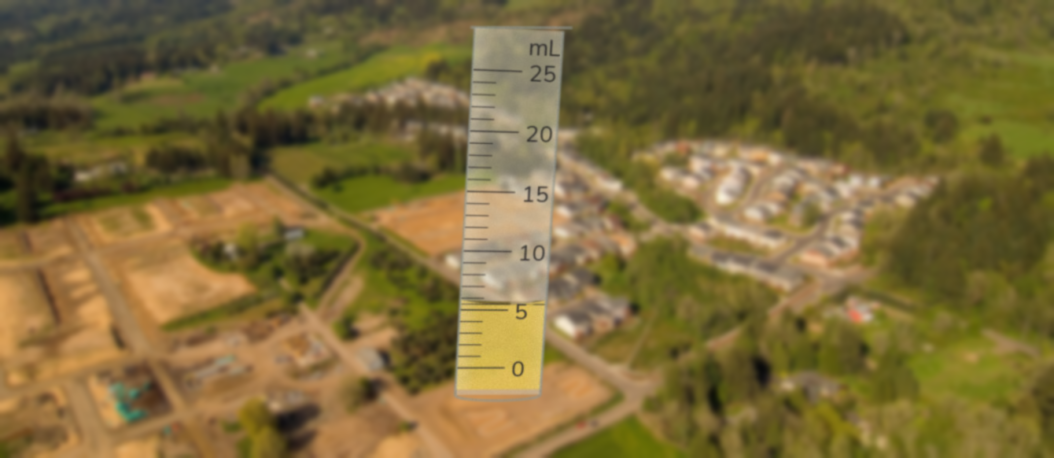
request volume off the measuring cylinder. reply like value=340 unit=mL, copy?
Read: value=5.5 unit=mL
